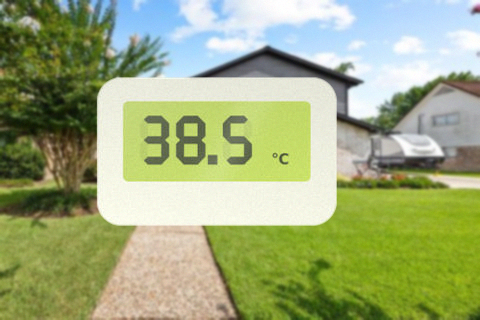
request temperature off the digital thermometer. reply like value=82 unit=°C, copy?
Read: value=38.5 unit=°C
